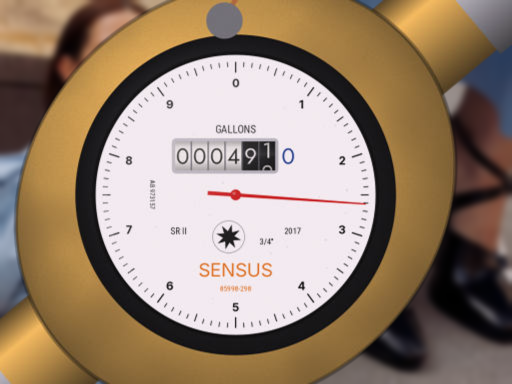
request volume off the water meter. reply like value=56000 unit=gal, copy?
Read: value=4912.6 unit=gal
